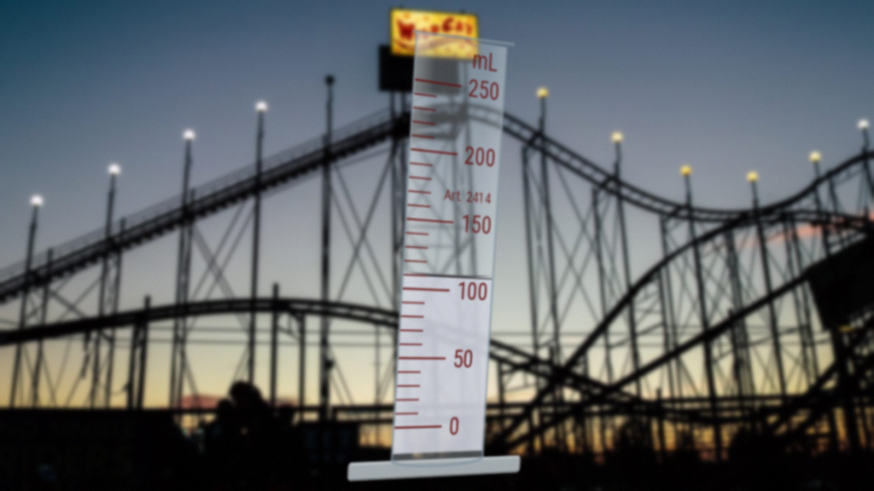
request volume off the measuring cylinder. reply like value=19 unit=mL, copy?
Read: value=110 unit=mL
